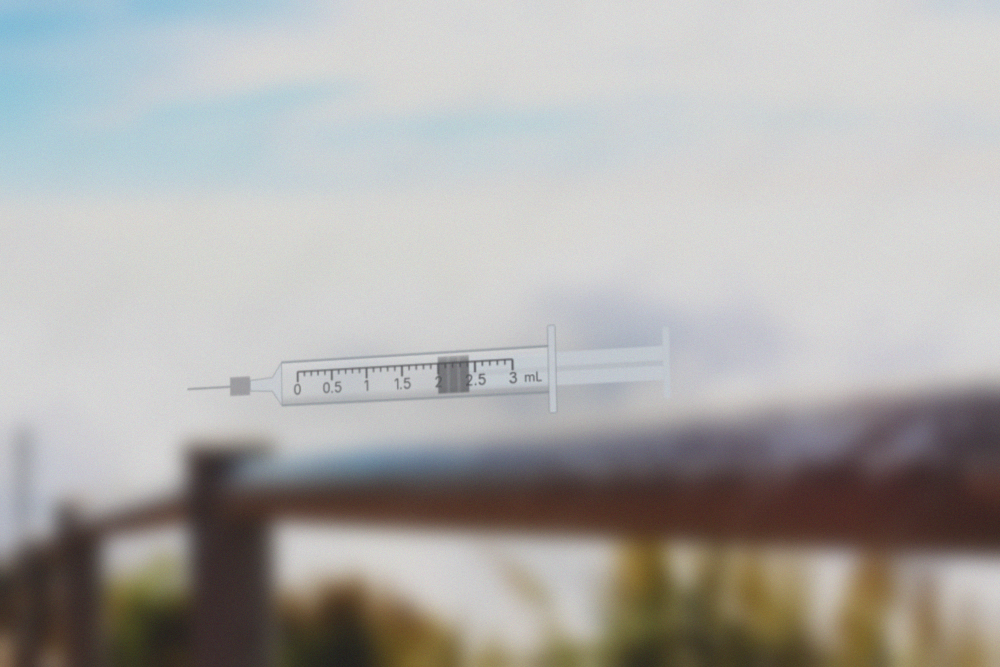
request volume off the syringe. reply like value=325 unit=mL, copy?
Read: value=2 unit=mL
